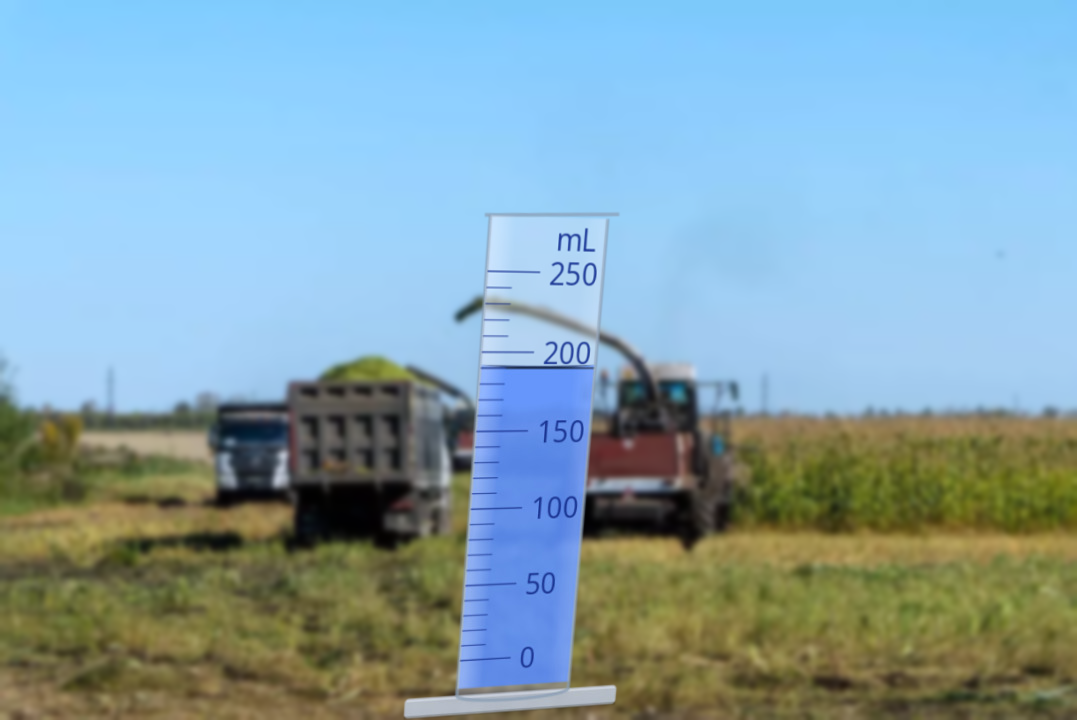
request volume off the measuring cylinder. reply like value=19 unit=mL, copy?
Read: value=190 unit=mL
